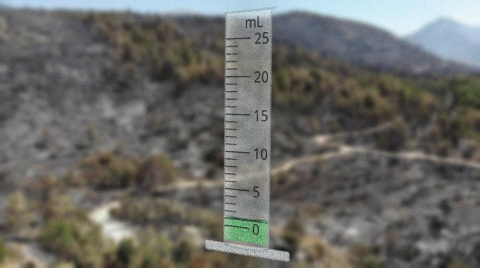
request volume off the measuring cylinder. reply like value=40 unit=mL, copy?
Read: value=1 unit=mL
